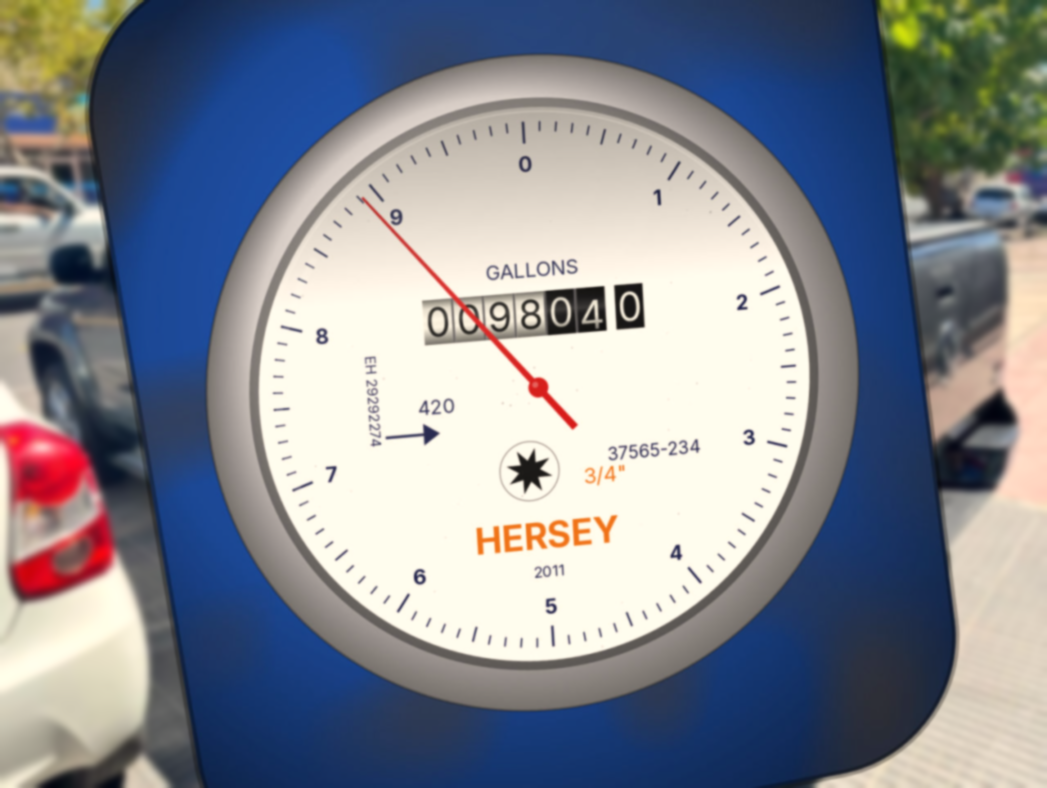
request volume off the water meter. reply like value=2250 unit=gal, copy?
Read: value=98038.9 unit=gal
